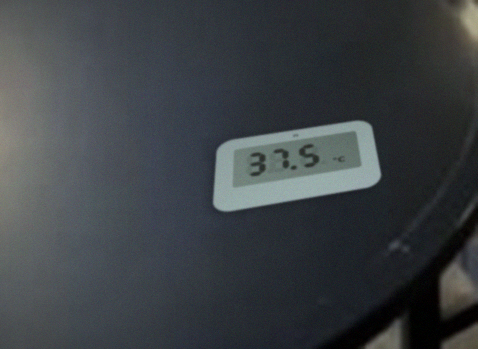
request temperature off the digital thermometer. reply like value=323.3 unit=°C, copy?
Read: value=37.5 unit=°C
